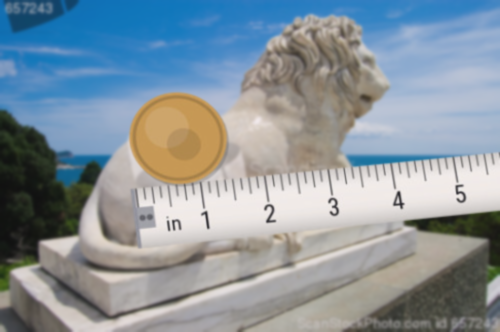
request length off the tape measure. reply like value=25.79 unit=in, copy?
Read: value=1.5 unit=in
